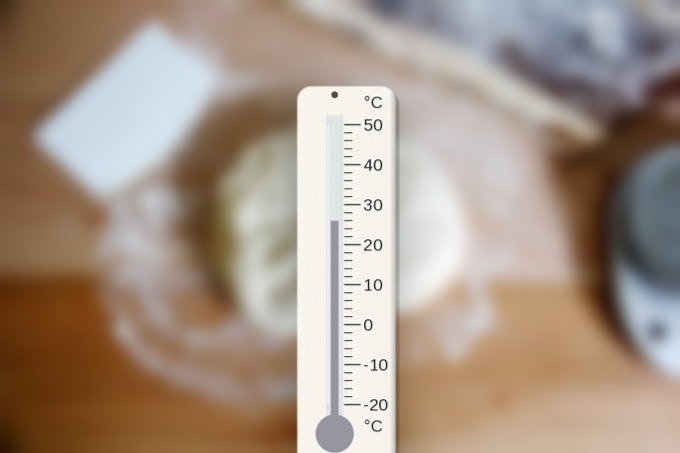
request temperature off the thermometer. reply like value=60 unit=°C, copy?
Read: value=26 unit=°C
